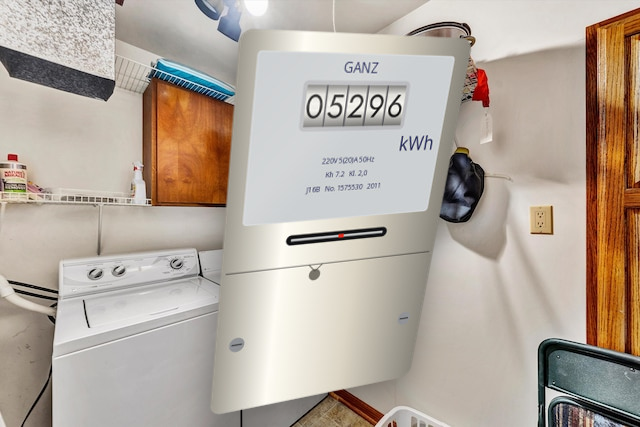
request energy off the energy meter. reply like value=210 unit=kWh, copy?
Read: value=5296 unit=kWh
